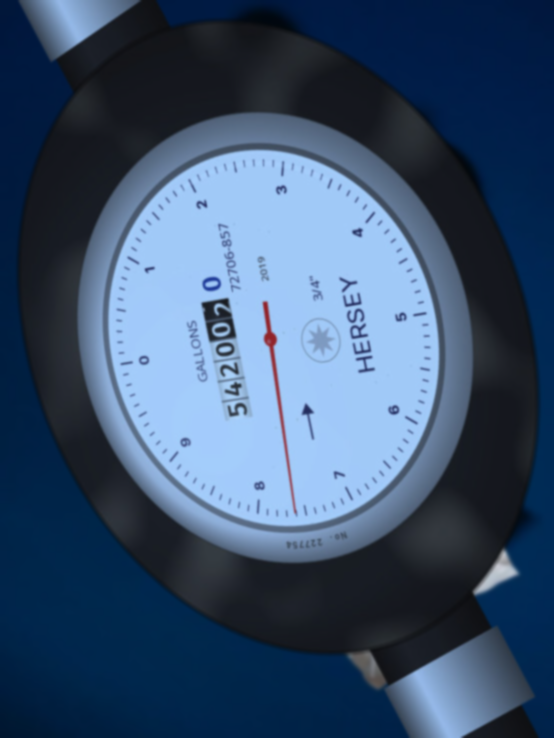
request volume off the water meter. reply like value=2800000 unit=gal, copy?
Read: value=5420017.6 unit=gal
